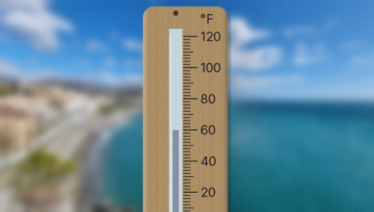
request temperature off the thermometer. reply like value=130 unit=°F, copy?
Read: value=60 unit=°F
